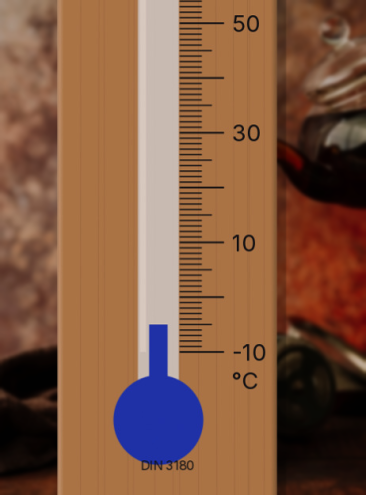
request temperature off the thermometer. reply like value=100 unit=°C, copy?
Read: value=-5 unit=°C
